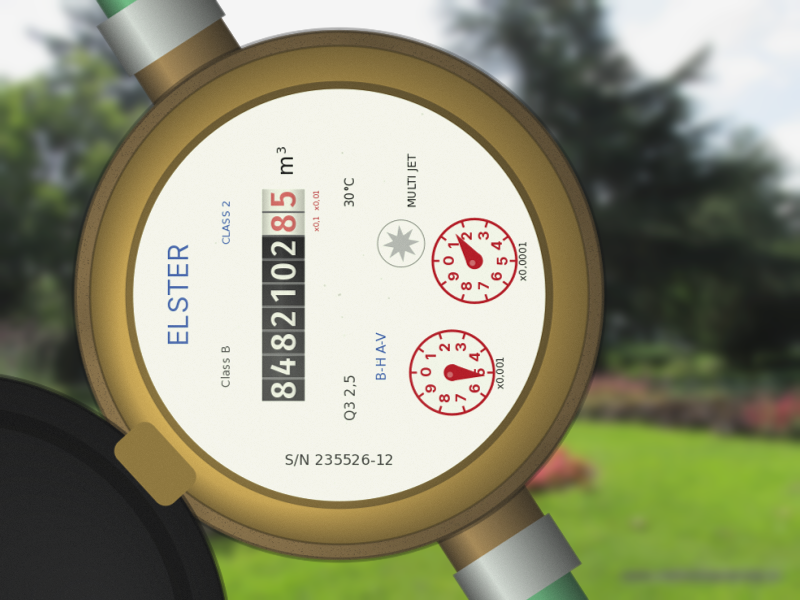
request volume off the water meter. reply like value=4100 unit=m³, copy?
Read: value=8482102.8551 unit=m³
